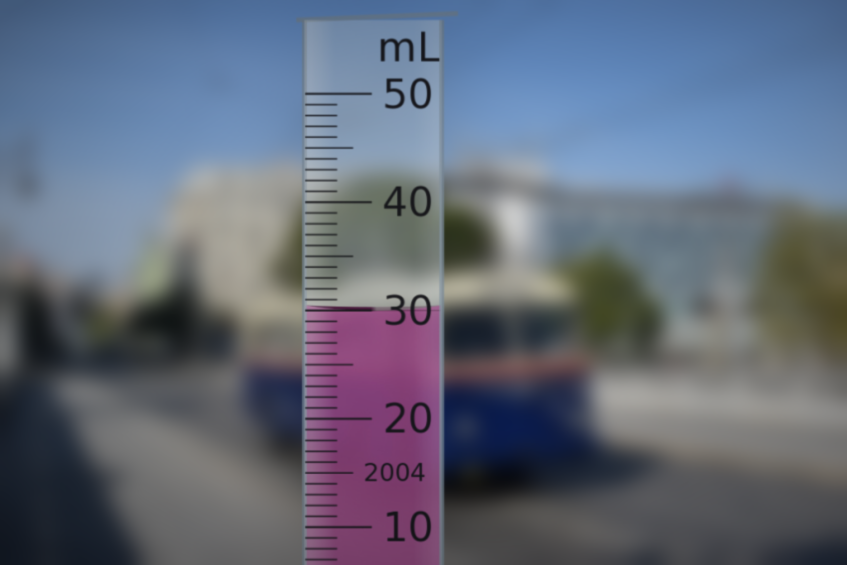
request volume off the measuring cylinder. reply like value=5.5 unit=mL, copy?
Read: value=30 unit=mL
